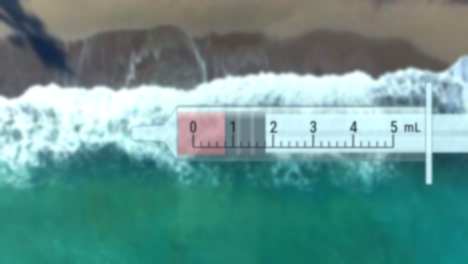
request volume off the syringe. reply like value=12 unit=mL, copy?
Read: value=0.8 unit=mL
